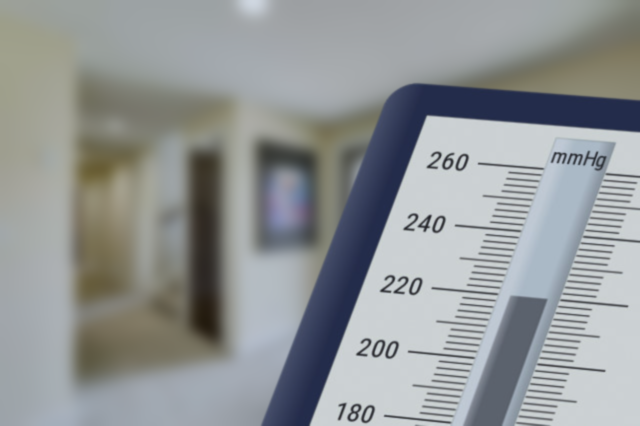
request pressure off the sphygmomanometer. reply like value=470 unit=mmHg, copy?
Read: value=220 unit=mmHg
